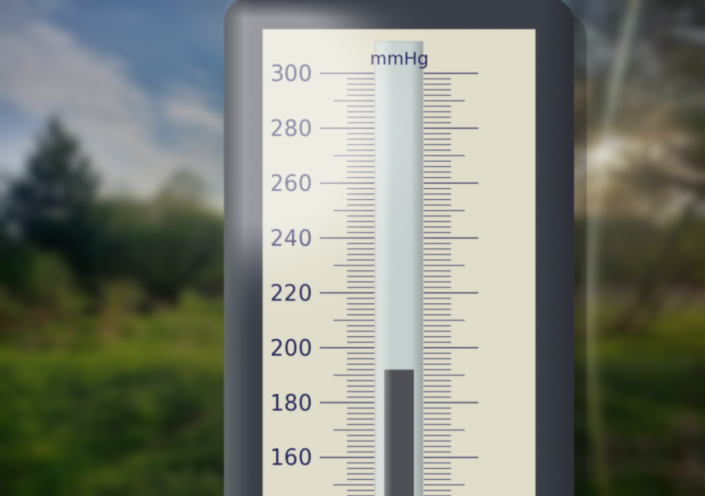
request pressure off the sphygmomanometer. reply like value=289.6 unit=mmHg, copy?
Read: value=192 unit=mmHg
